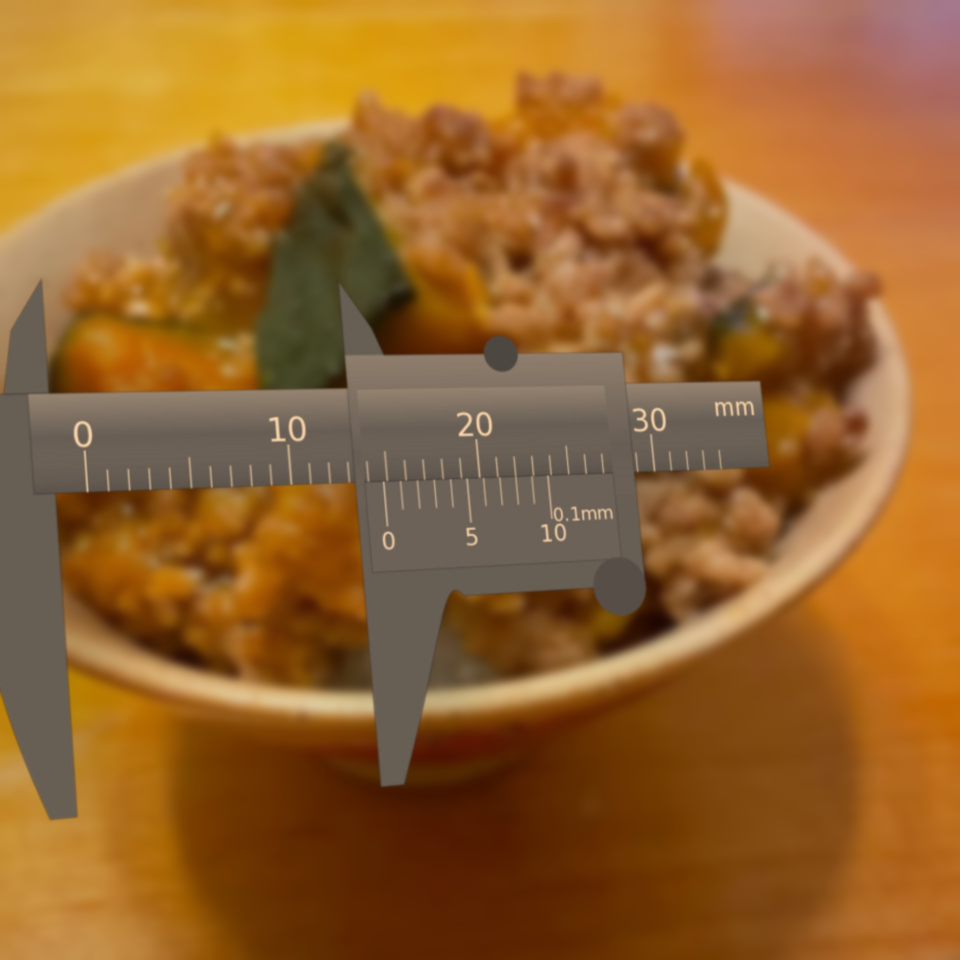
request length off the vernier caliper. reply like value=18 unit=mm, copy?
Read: value=14.8 unit=mm
